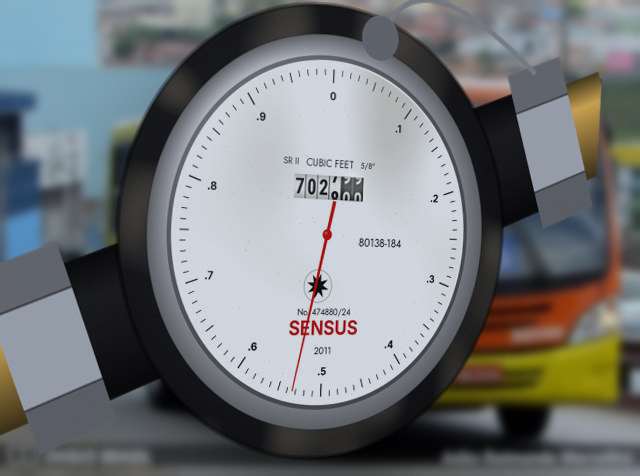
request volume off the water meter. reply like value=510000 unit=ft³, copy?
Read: value=702799.53 unit=ft³
